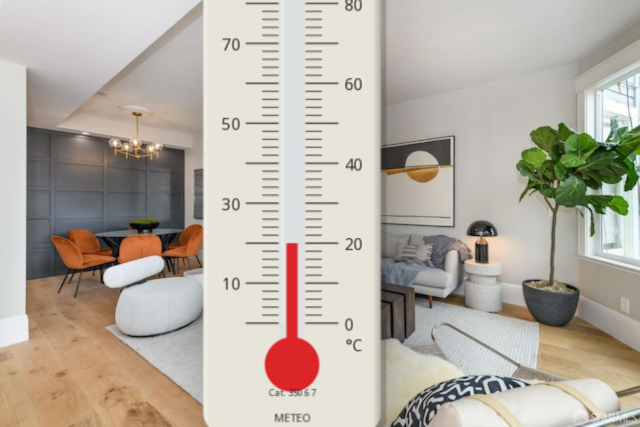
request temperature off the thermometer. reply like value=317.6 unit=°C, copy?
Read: value=20 unit=°C
